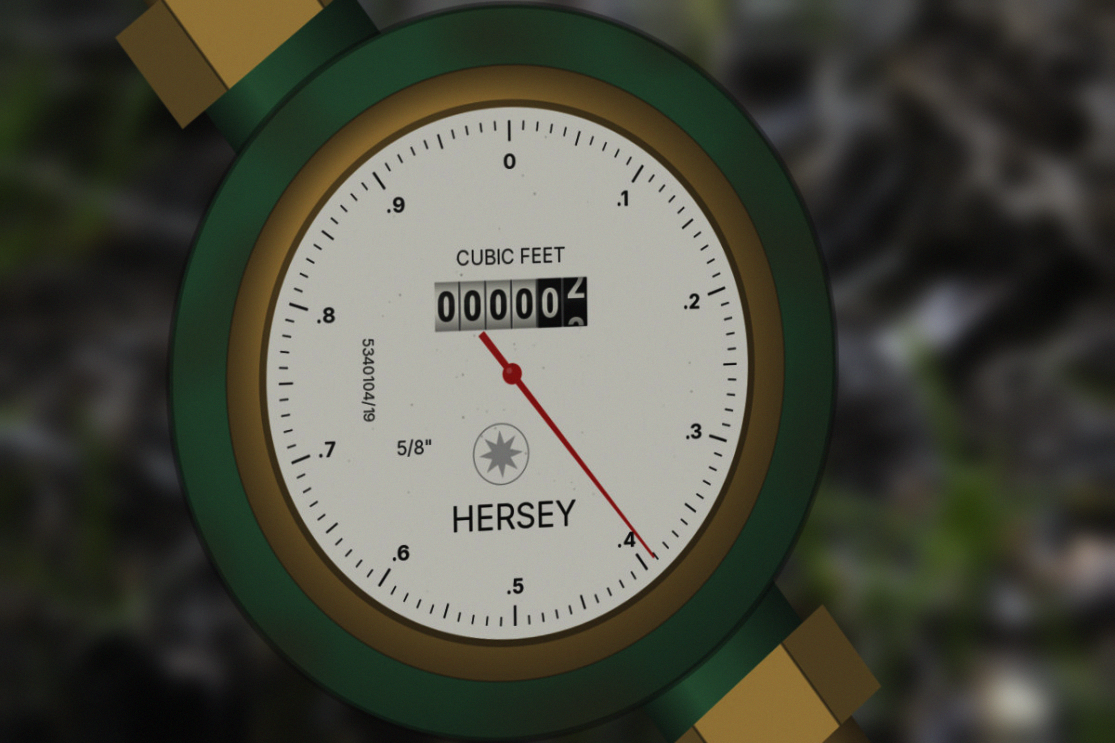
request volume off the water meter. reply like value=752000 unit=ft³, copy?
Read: value=2.39 unit=ft³
